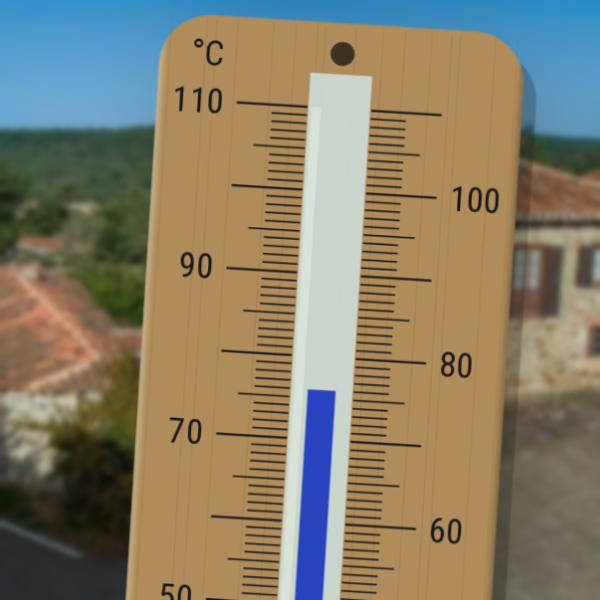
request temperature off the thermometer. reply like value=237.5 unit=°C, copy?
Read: value=76 unit=°C
